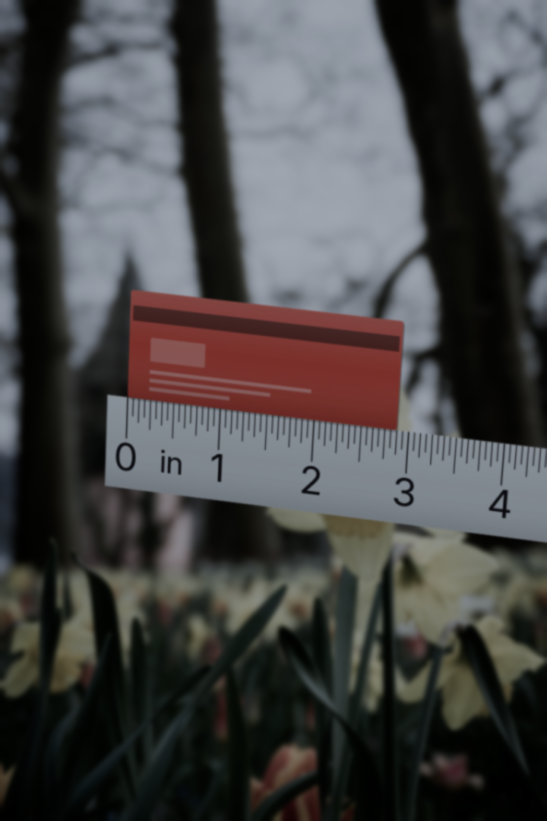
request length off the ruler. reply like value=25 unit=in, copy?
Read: value=2.875 unit=in
